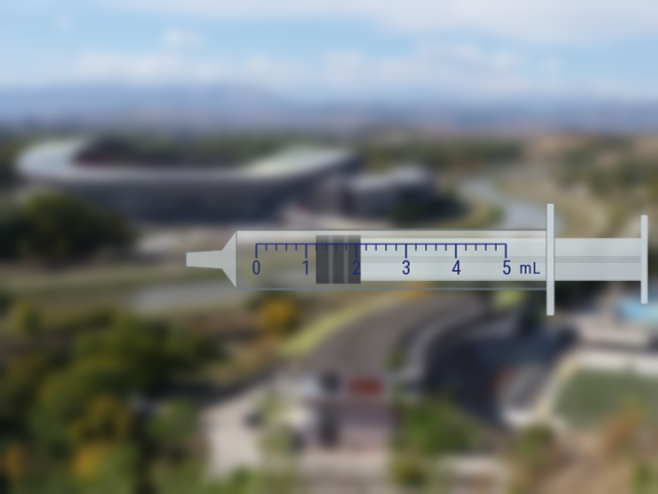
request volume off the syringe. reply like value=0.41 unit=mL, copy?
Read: value=1.2 unit=mL
